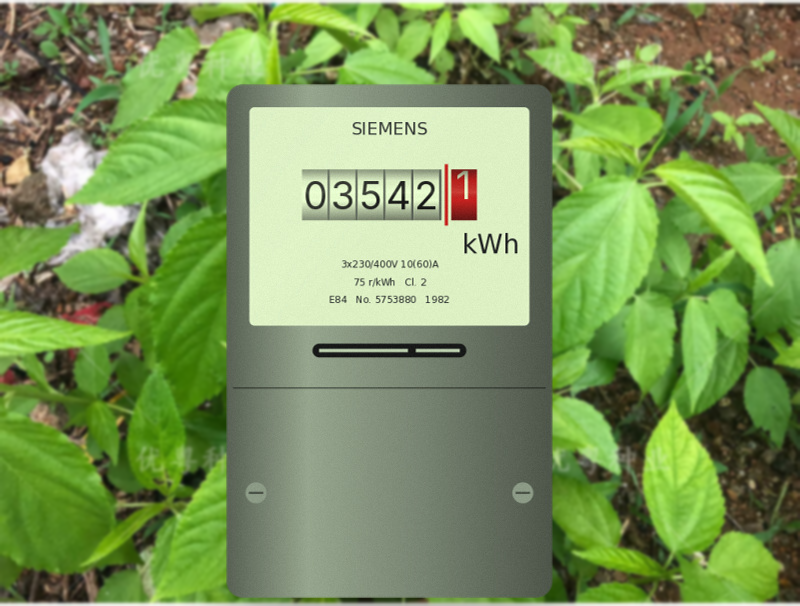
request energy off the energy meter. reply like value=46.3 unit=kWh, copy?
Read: value=3542.1 unit=kWh
